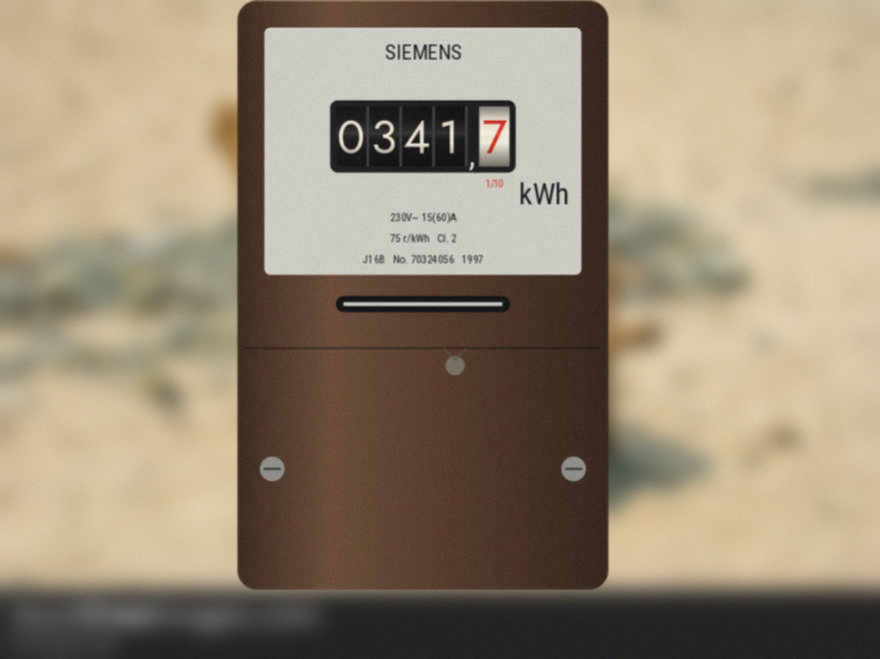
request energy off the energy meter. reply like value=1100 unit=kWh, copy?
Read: value=341.7 unit=kWh
